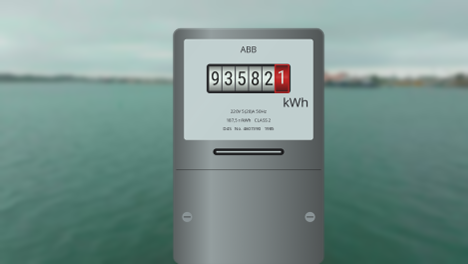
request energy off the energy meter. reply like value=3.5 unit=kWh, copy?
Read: value=93582.1 unit=kWh
